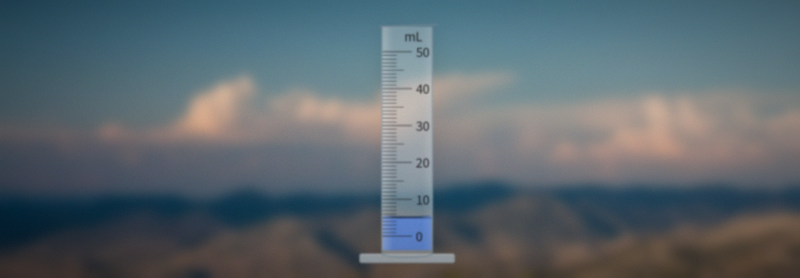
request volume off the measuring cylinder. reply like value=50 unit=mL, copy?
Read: value=5 unit=mL
